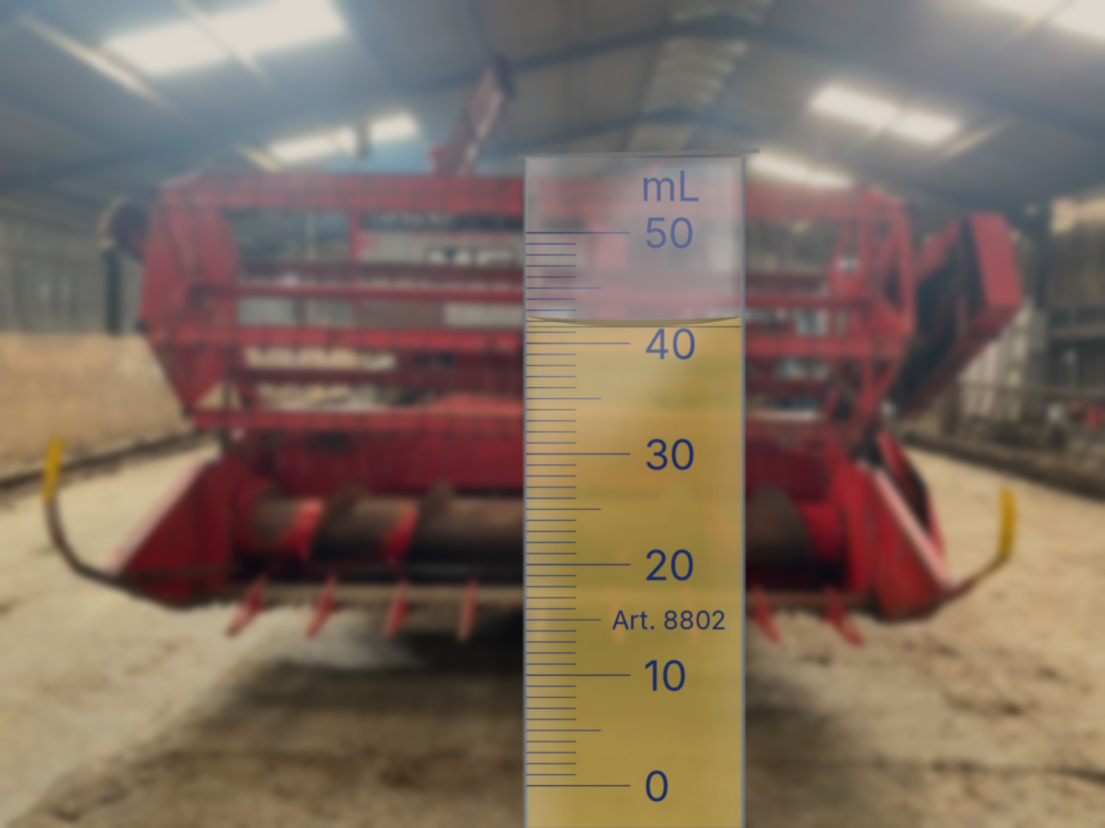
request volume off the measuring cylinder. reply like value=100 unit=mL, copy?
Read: value=41.5 unit=mL
